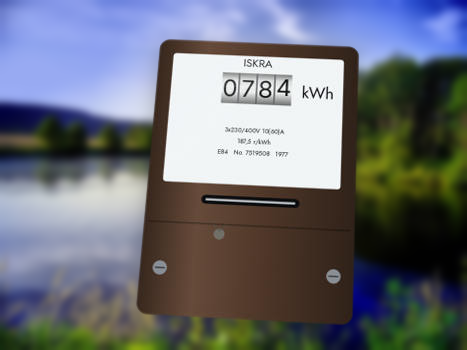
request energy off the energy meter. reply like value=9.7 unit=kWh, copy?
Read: value=784 unit=kWh
